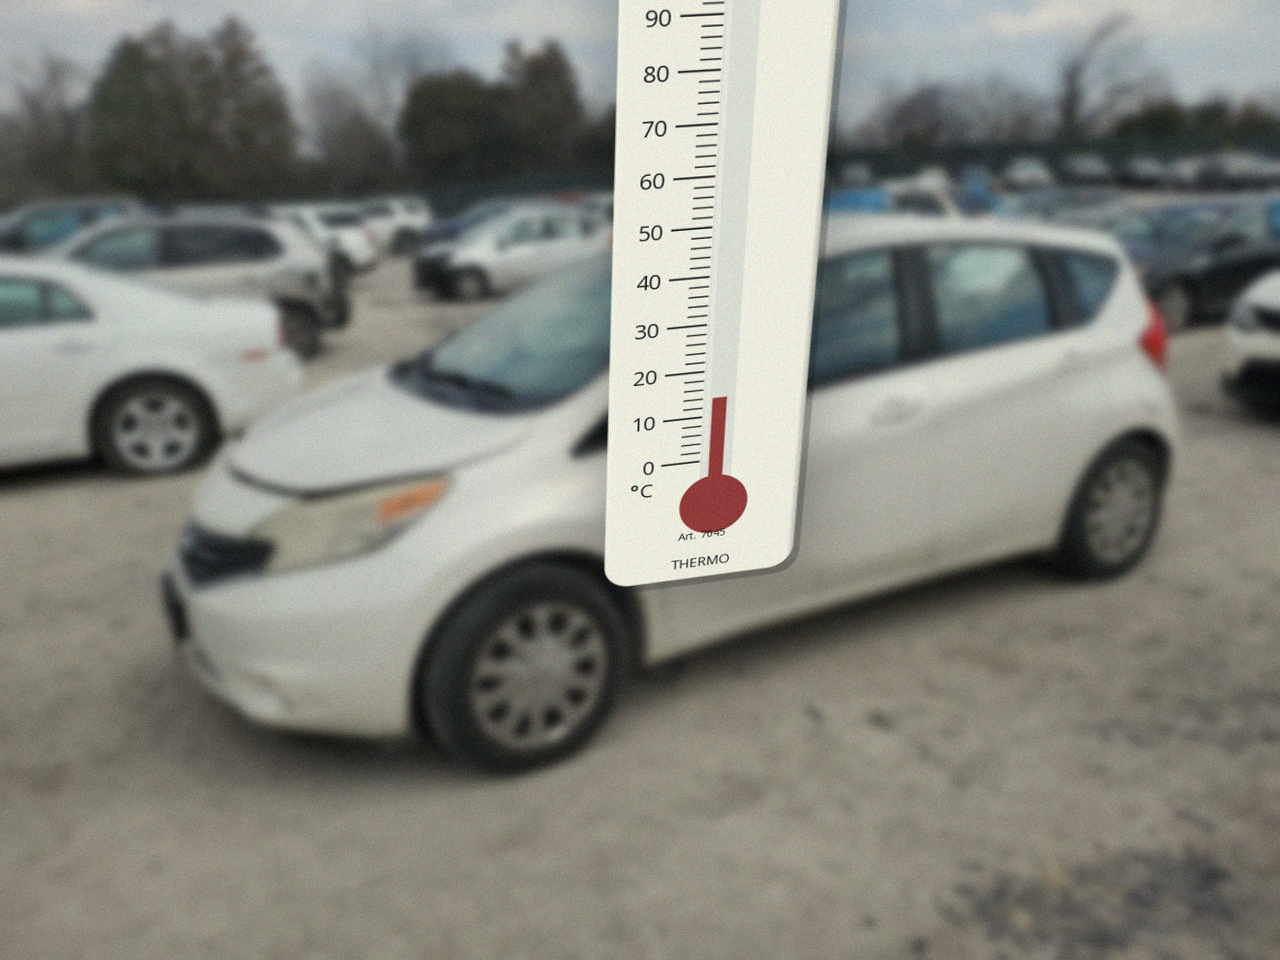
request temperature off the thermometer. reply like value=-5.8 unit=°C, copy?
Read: value=14 unit=°C
